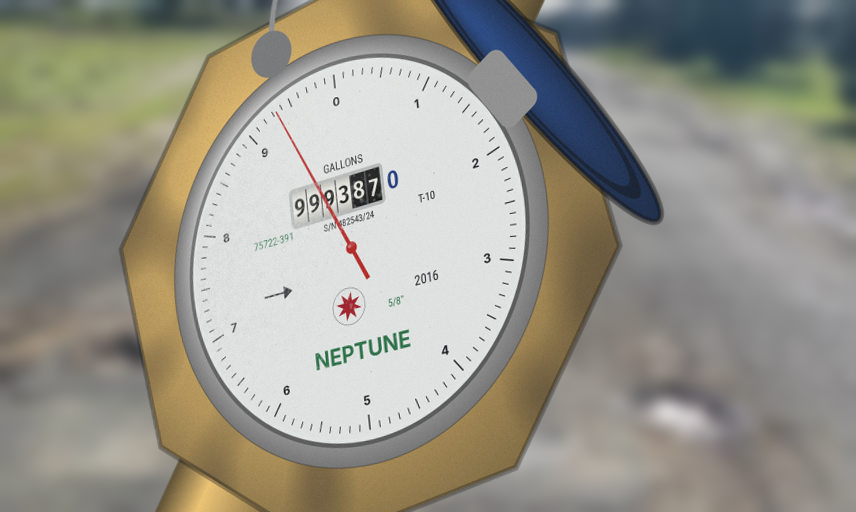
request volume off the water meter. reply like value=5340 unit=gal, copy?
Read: value=9993869.3 unit=gal
